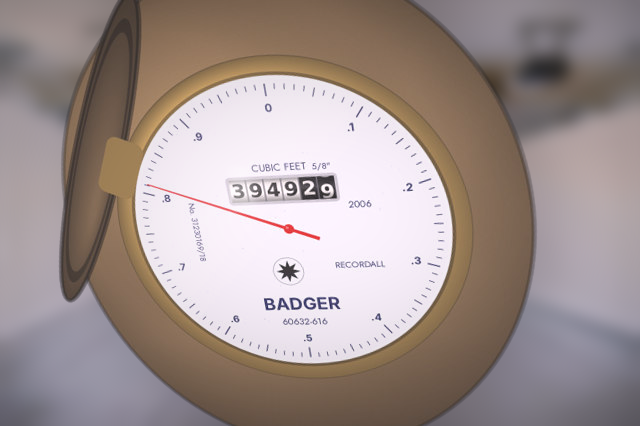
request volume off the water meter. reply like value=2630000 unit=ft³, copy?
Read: value=394928.81 unit=ft³
